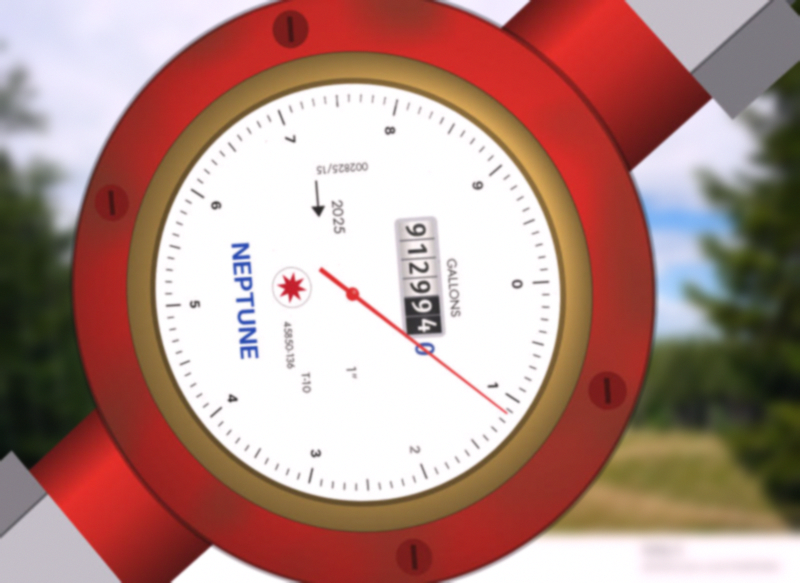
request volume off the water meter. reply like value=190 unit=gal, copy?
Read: value=9129941.1 unit=gal
